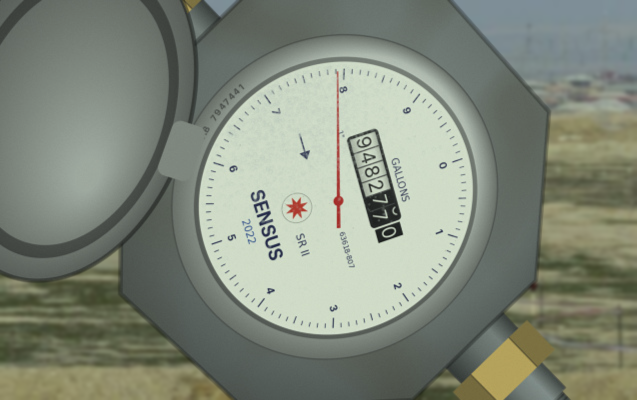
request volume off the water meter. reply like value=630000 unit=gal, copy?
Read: value=9482767.9 unit=gal
